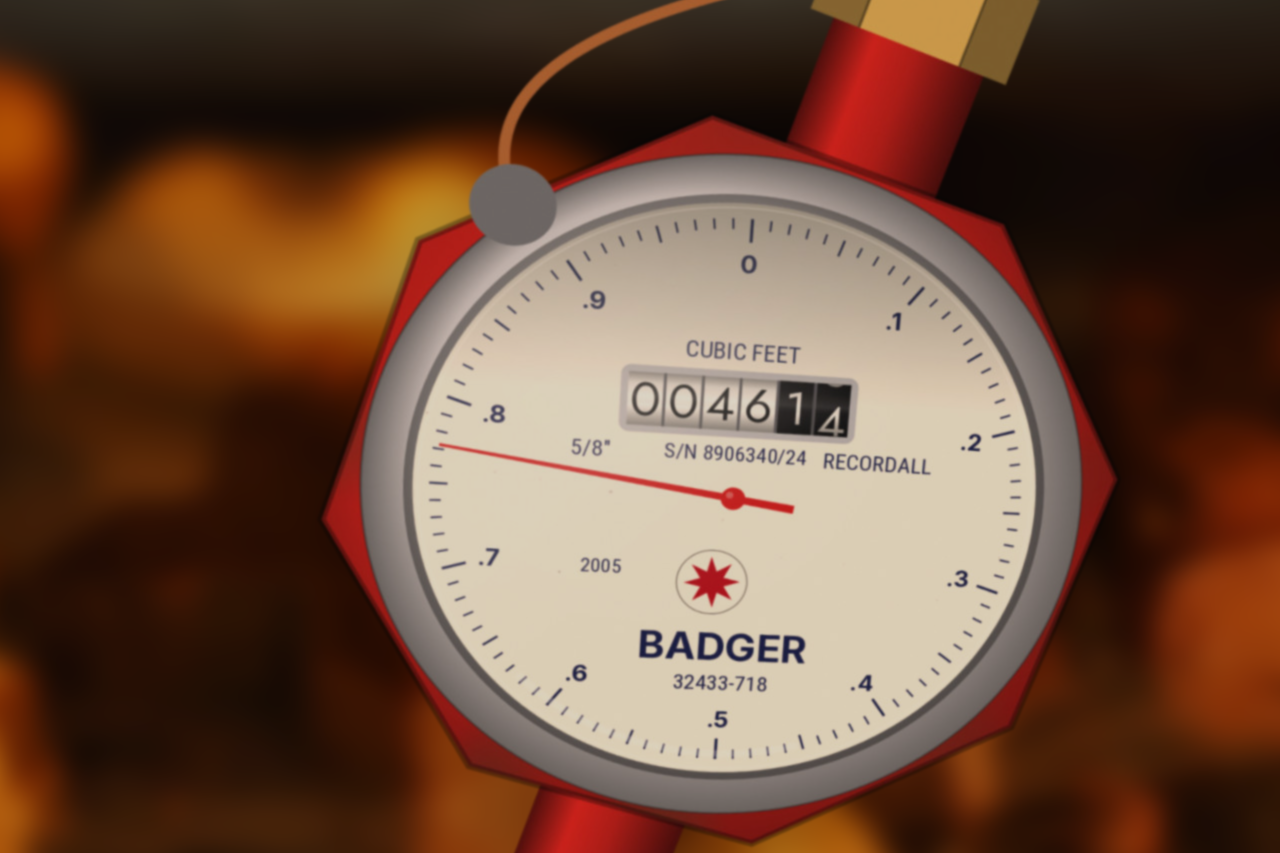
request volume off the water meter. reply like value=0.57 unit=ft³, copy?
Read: value=4613.77 unit=ft³
